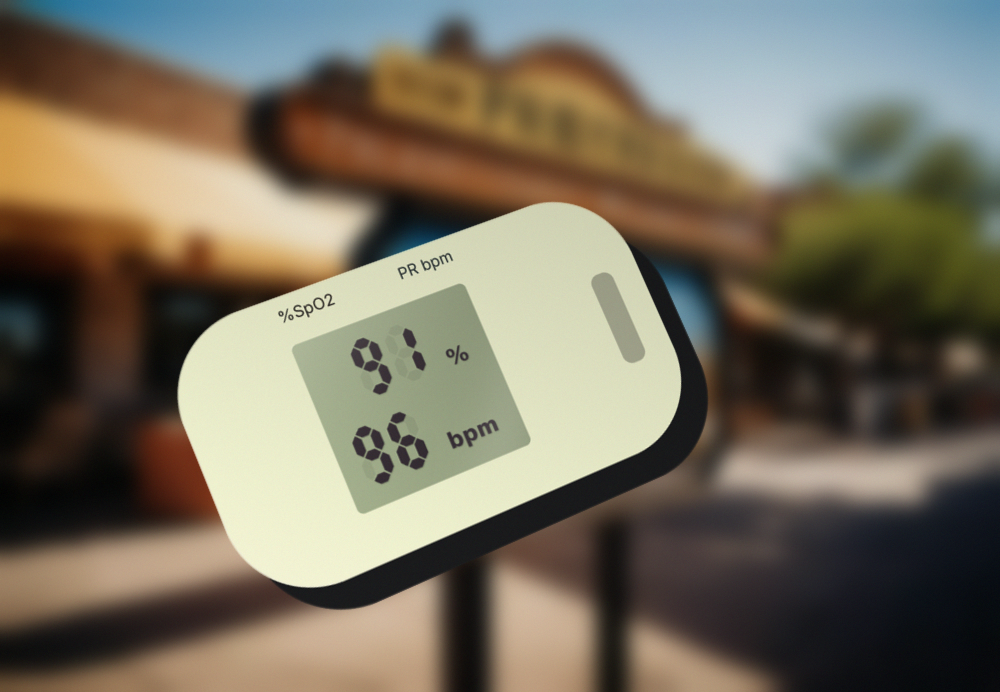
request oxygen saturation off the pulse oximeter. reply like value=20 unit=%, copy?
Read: value=91 unit=%
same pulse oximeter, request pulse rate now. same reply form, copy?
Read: value=96 unit=bpm
